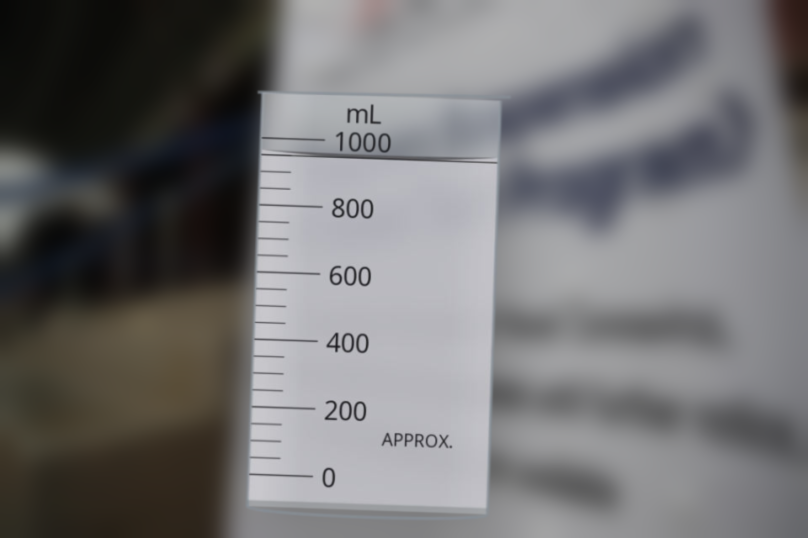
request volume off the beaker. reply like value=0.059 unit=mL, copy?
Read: value=950 unit=mL
